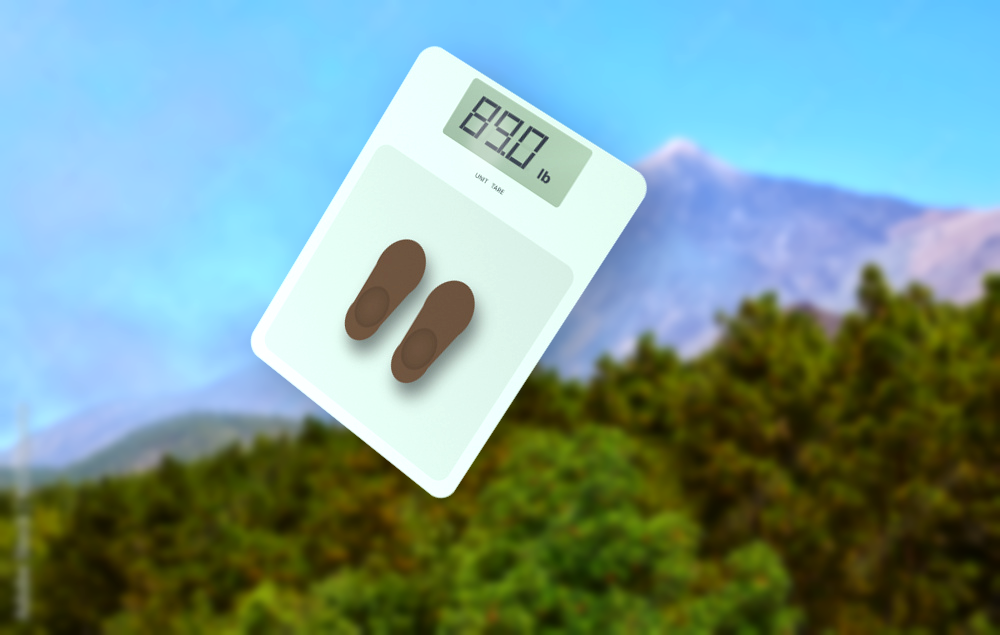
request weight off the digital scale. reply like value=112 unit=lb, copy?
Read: value=89.0 unit=lb
